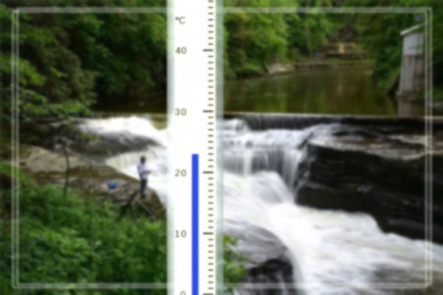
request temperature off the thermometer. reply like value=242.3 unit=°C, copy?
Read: value=23 unit=°C
